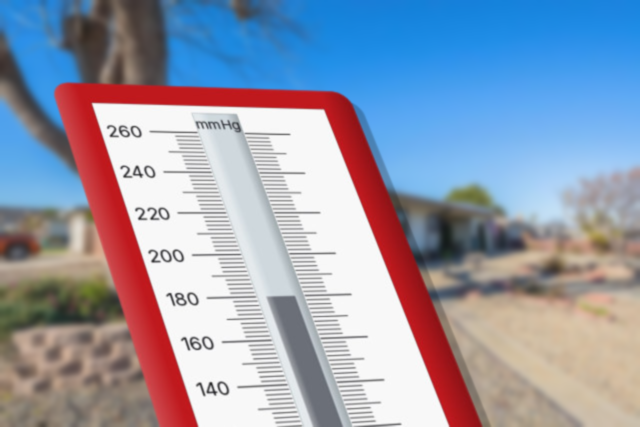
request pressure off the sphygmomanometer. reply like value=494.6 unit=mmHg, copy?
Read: value=180 unit=mmHg
